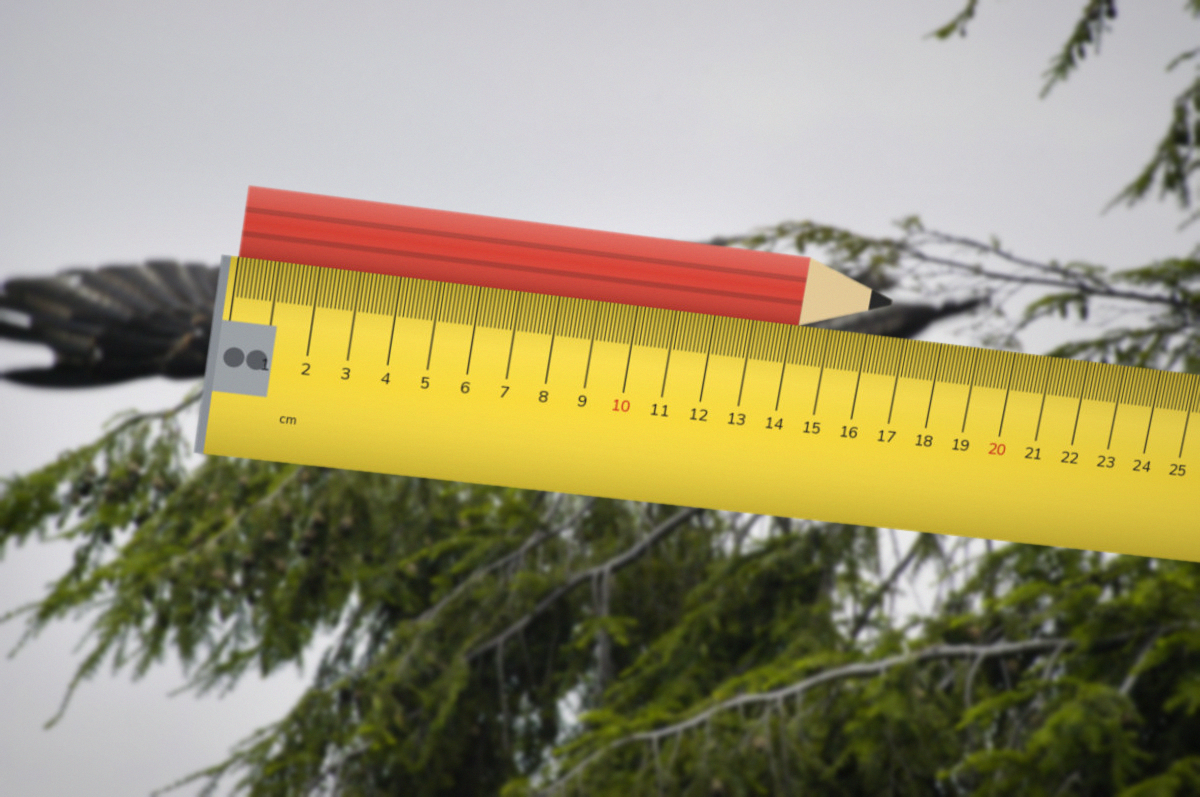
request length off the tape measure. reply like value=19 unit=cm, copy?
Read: value=16.5 unit=cm
